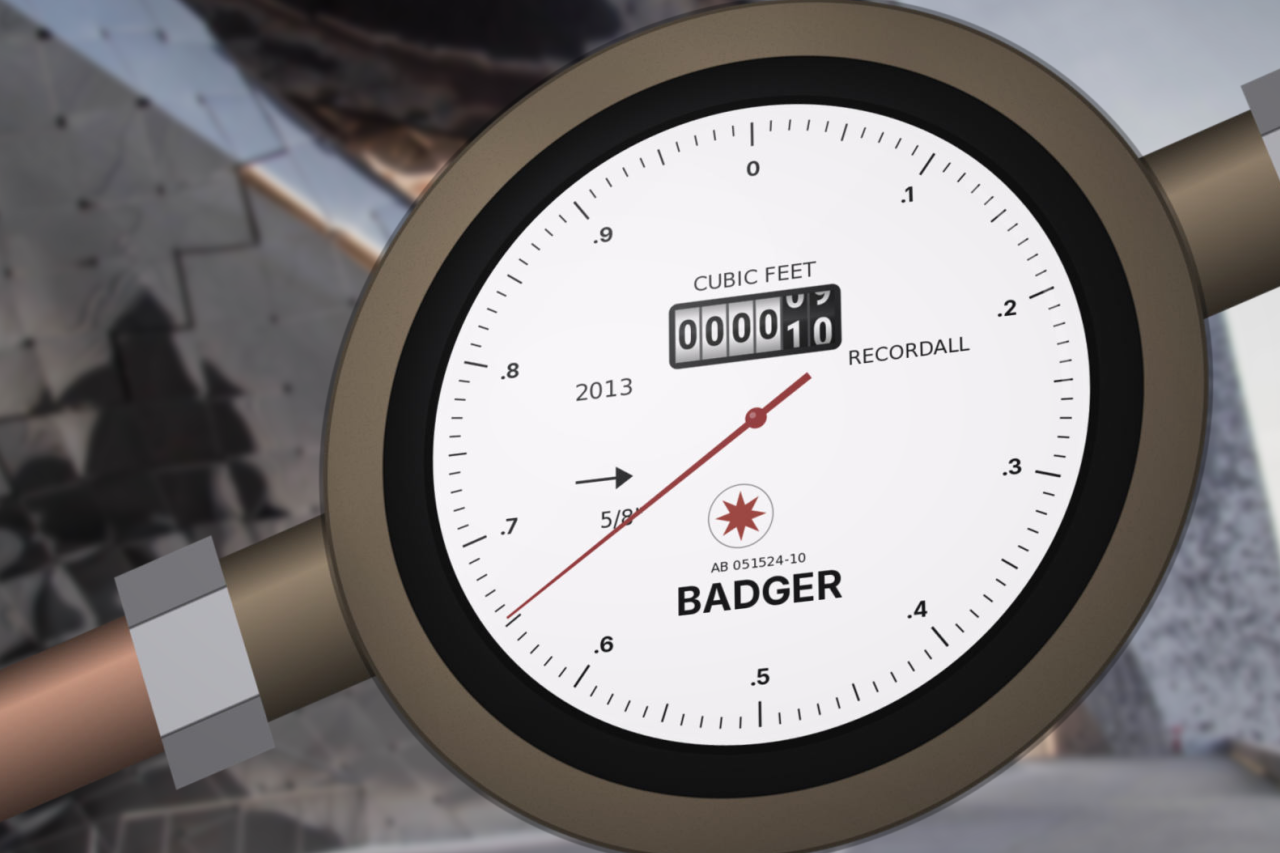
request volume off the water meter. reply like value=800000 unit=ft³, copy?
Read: value=9.65 unit=ft³
